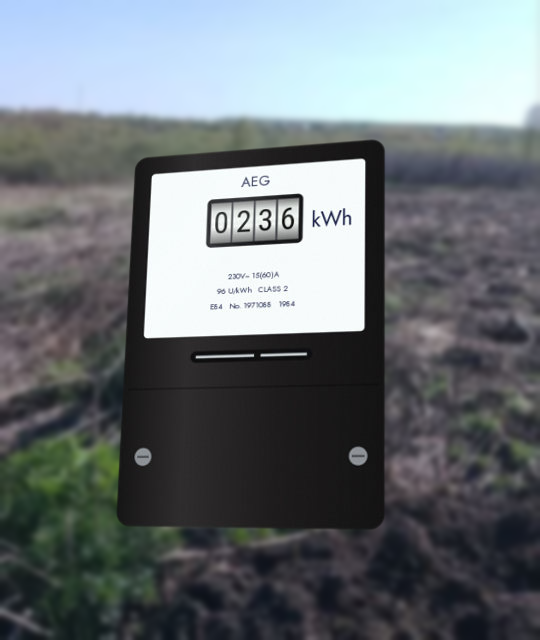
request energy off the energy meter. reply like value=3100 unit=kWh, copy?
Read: value=236 unit=kWh
